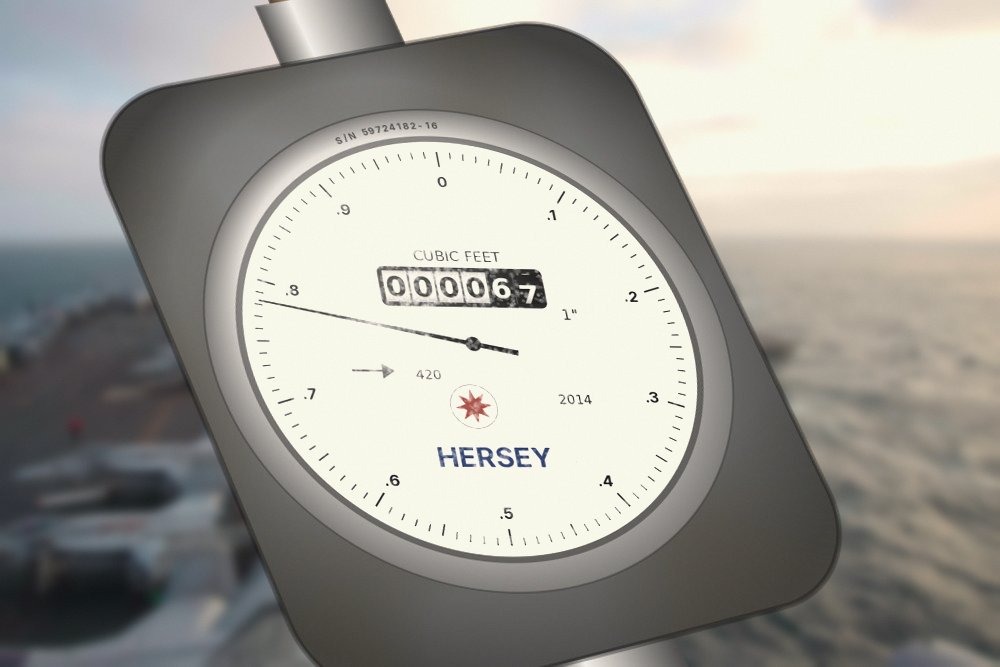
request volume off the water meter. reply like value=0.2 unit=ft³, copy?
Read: value=66.78 unit=ft³
